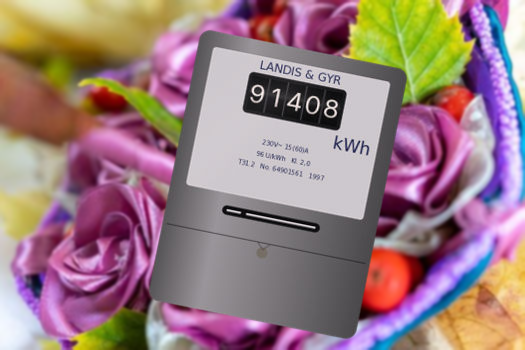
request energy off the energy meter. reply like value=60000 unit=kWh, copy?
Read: value=91408 unit=kWh
